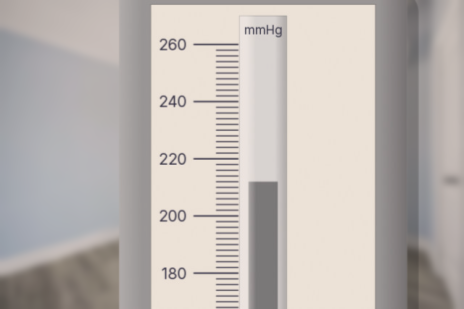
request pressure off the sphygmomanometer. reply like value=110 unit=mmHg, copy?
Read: value=212 unit=mmHg
